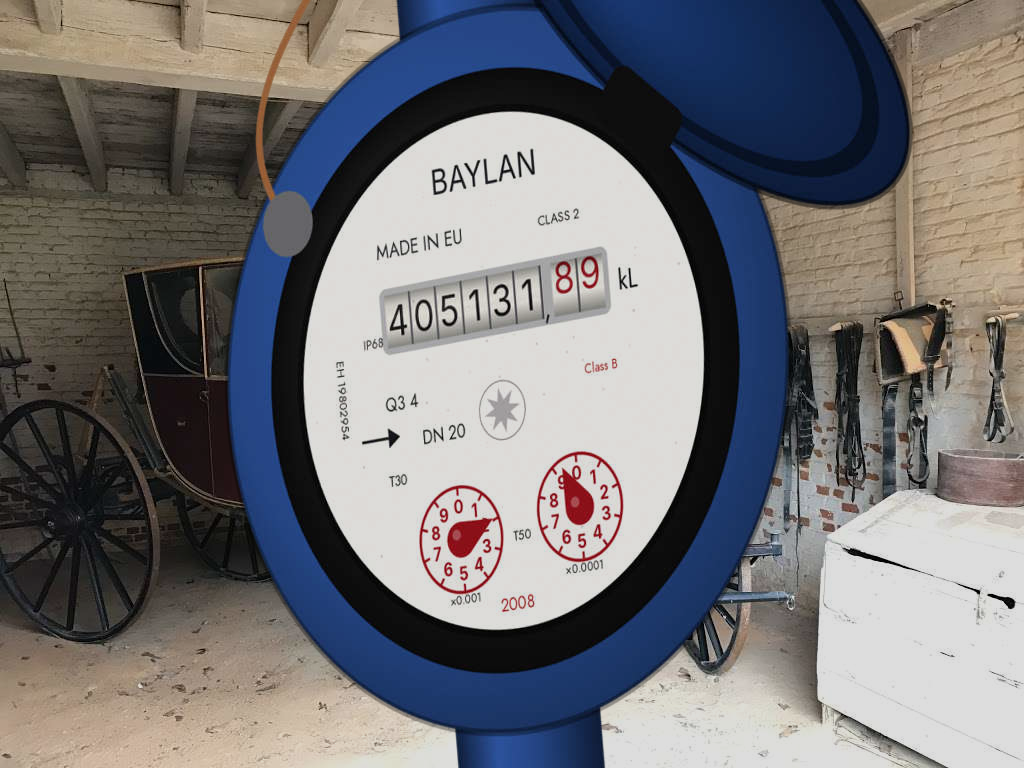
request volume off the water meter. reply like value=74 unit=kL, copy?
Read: value=405131.8919 unit=kL
